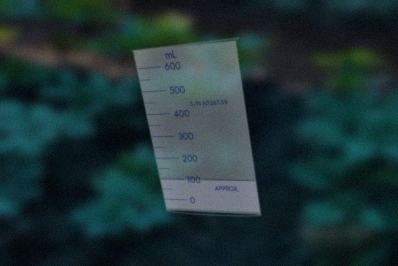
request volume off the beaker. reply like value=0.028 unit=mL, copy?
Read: value=100 unit=mL
